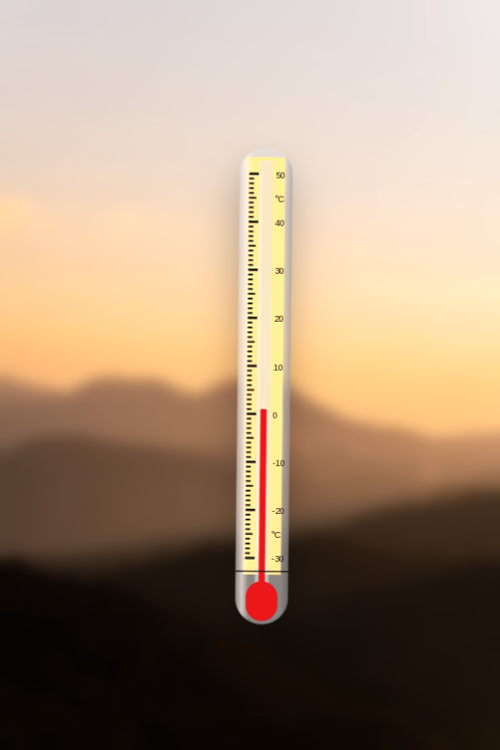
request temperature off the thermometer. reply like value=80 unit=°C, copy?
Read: value=1 unit=°C
